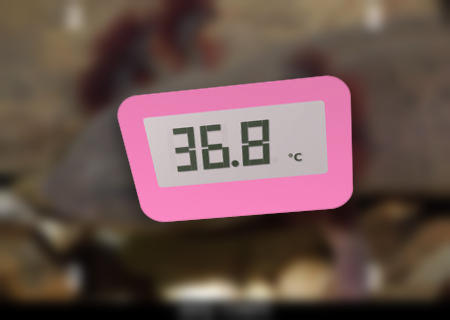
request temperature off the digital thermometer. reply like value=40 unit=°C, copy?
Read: value=36.8 unit=°C
